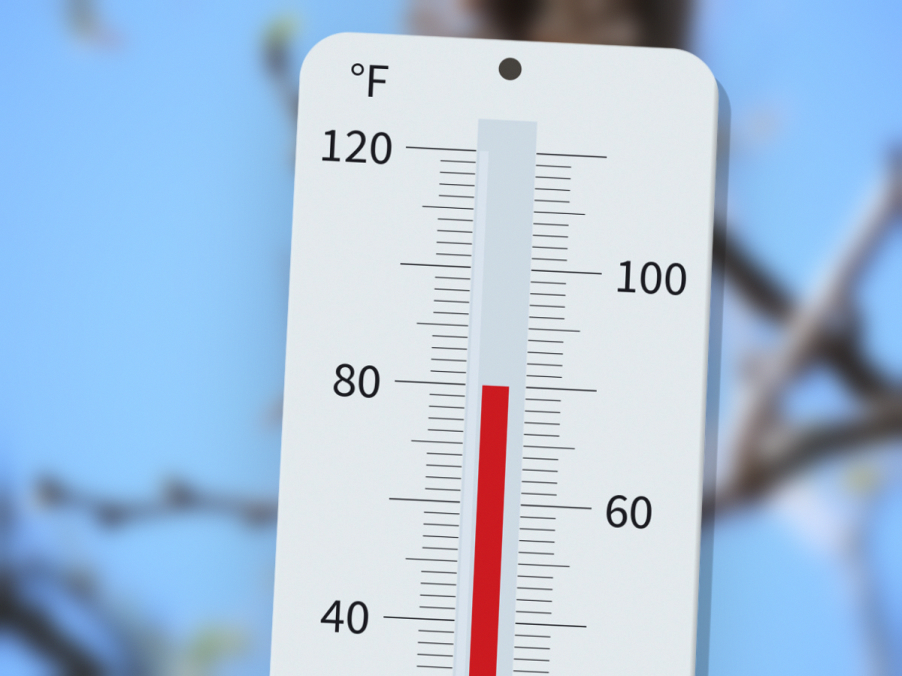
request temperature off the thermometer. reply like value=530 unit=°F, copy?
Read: value=80 unit=°F
